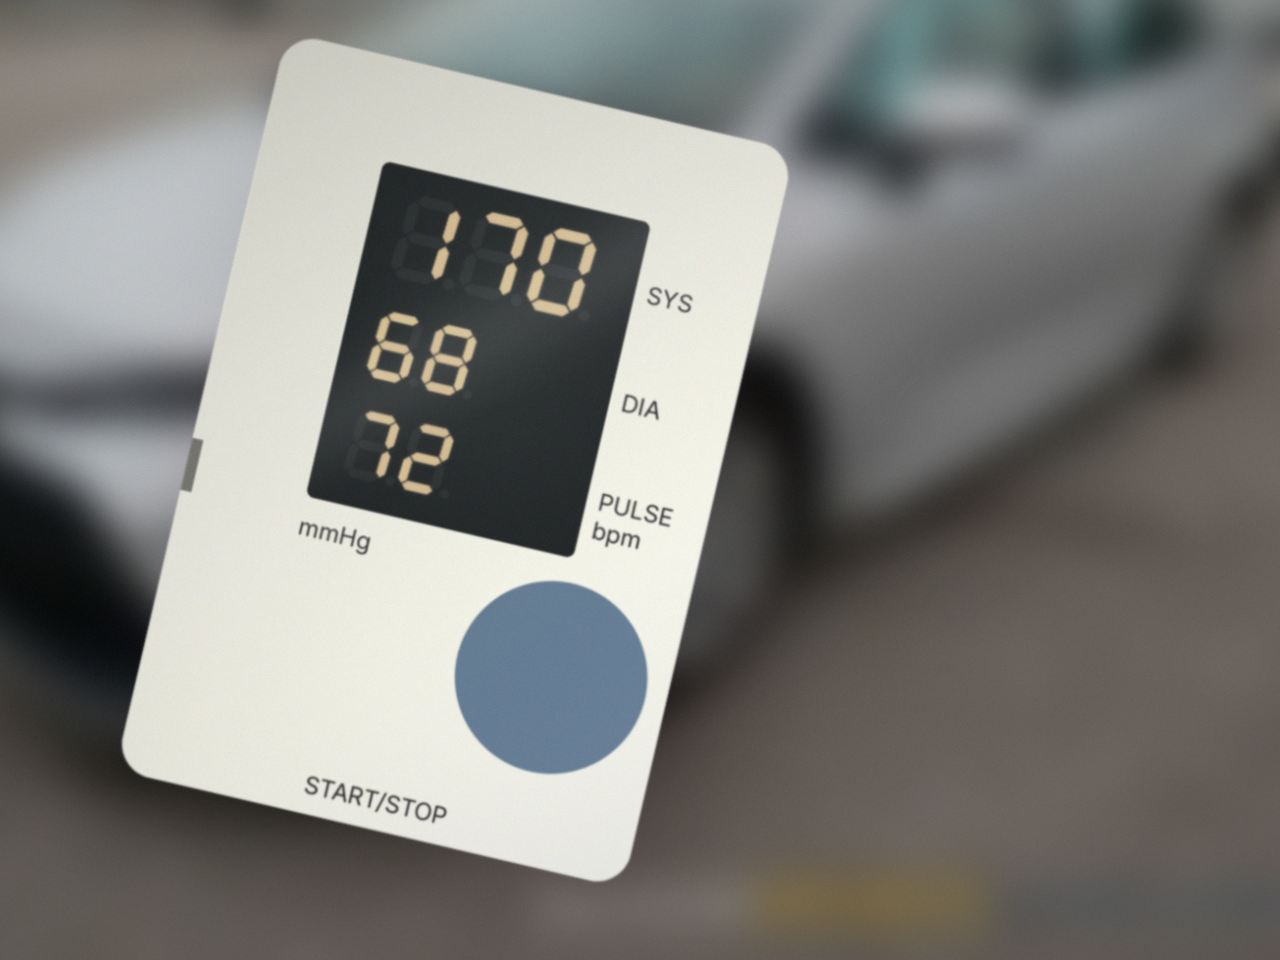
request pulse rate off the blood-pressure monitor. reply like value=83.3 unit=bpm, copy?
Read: value=72 unit=bpm
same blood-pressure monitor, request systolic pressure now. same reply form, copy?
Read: value=170 unit=mmHg
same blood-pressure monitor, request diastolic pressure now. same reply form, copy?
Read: value=68 unit=mmHg
